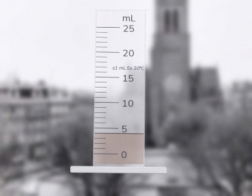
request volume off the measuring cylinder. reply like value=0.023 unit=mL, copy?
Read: value=4 unit=mL
